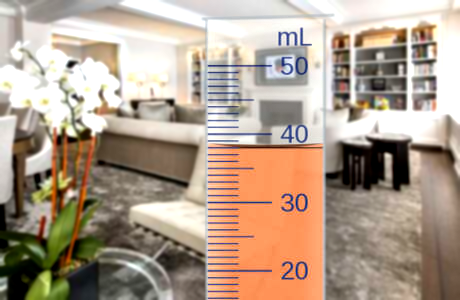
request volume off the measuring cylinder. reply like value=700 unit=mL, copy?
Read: value=38 unit=mL
